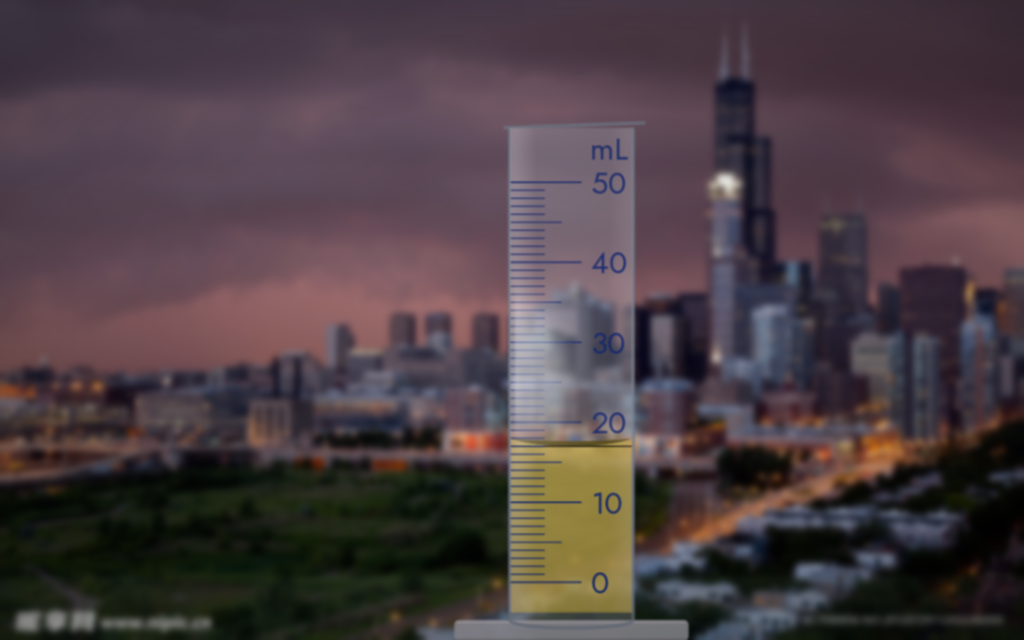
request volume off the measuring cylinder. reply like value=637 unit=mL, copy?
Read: value=17 unit=mL
